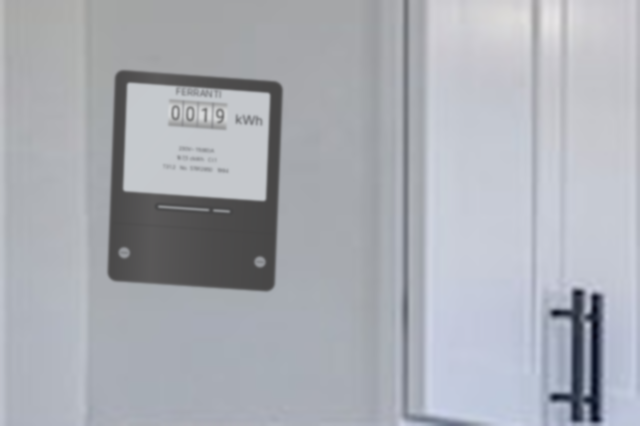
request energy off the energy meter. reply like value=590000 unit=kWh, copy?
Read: value=19 unit=kWh
